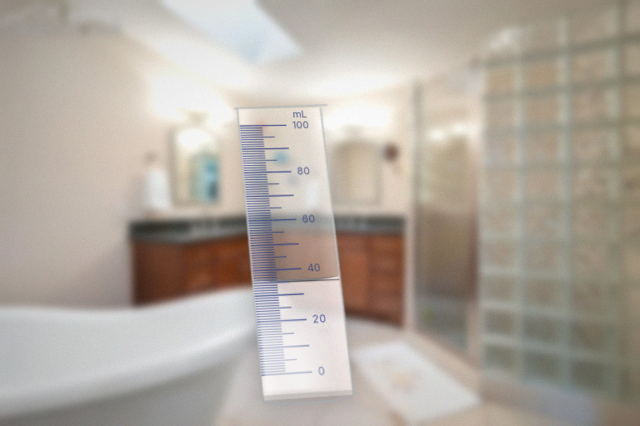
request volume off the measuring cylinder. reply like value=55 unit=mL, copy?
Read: value=35 unit=mL
